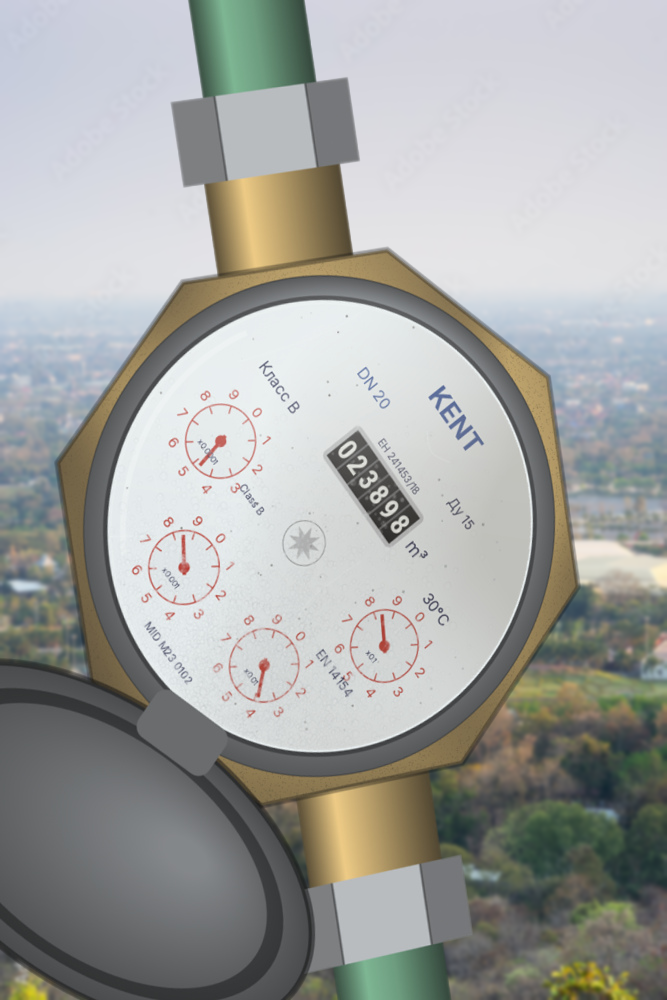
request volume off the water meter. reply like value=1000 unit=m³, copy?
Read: value=23898.8384 unit=m³
